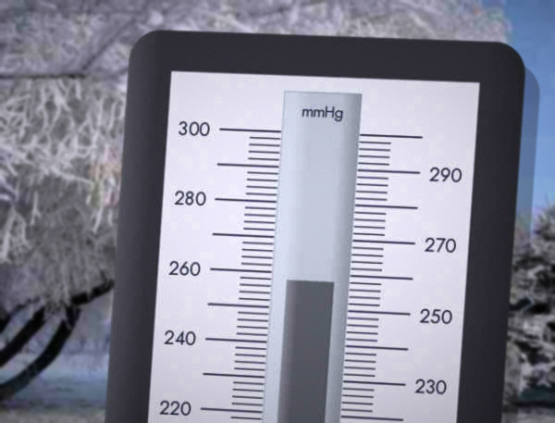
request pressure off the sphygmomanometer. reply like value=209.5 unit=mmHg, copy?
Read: value=258 unit=mmHg
